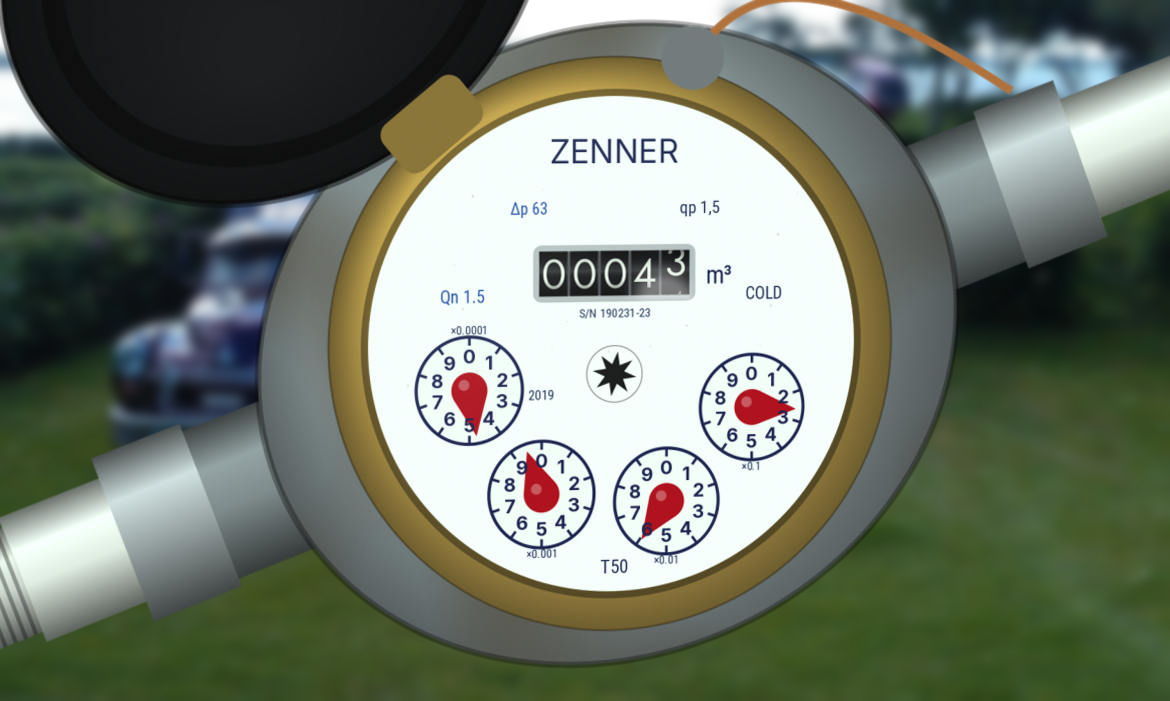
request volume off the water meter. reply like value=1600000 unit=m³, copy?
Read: value=43.2594 unit=m³
